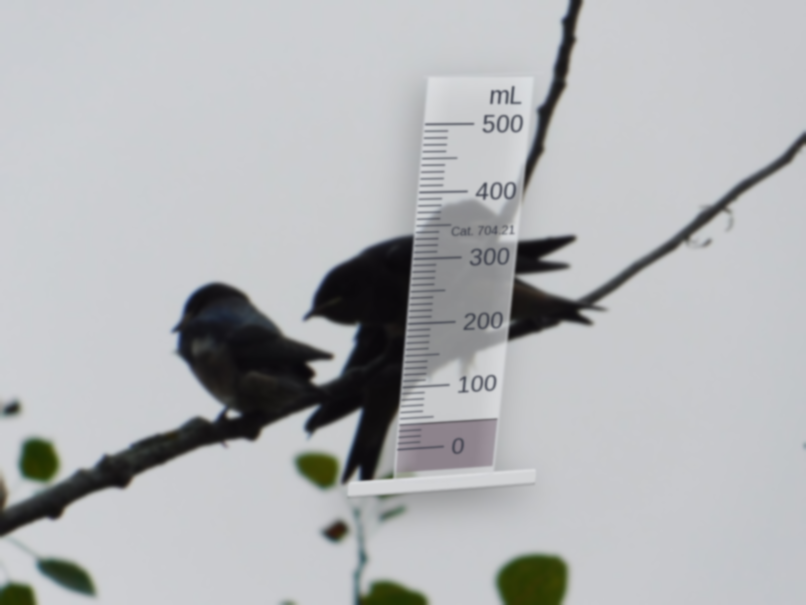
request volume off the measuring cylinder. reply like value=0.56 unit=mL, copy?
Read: value=40 unit=mL
